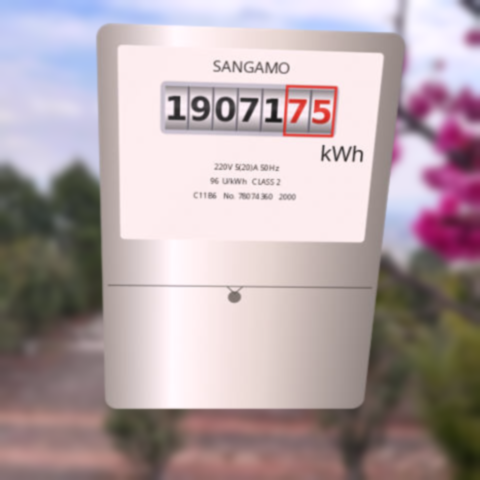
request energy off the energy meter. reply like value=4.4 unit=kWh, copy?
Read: value=19071.75 unit=kWh
